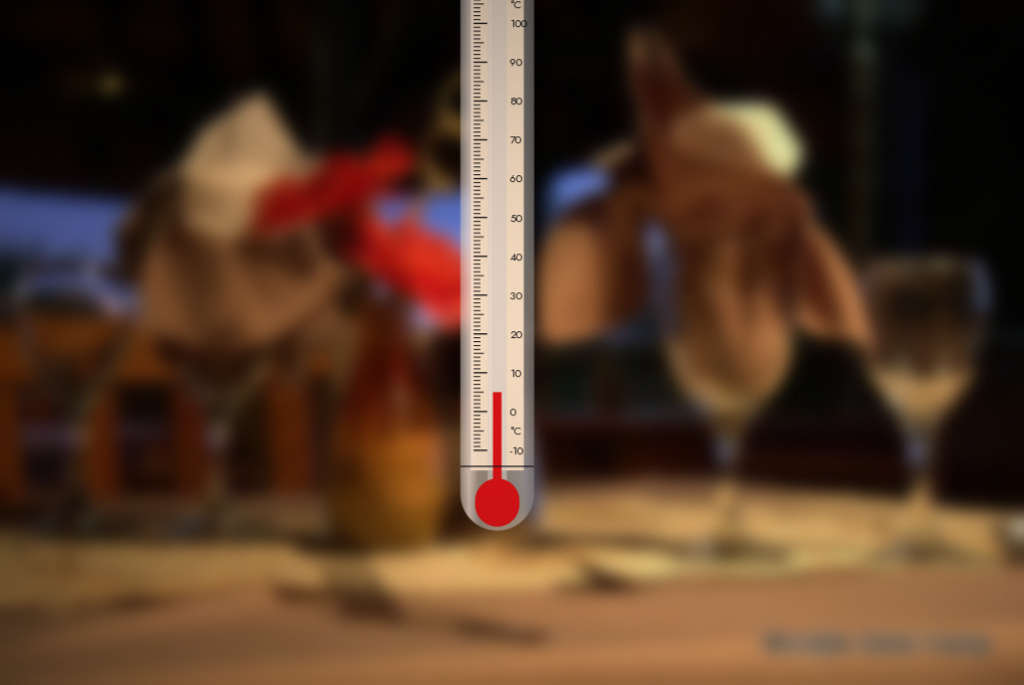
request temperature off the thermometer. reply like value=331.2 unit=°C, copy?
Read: value=5 unit=°C
